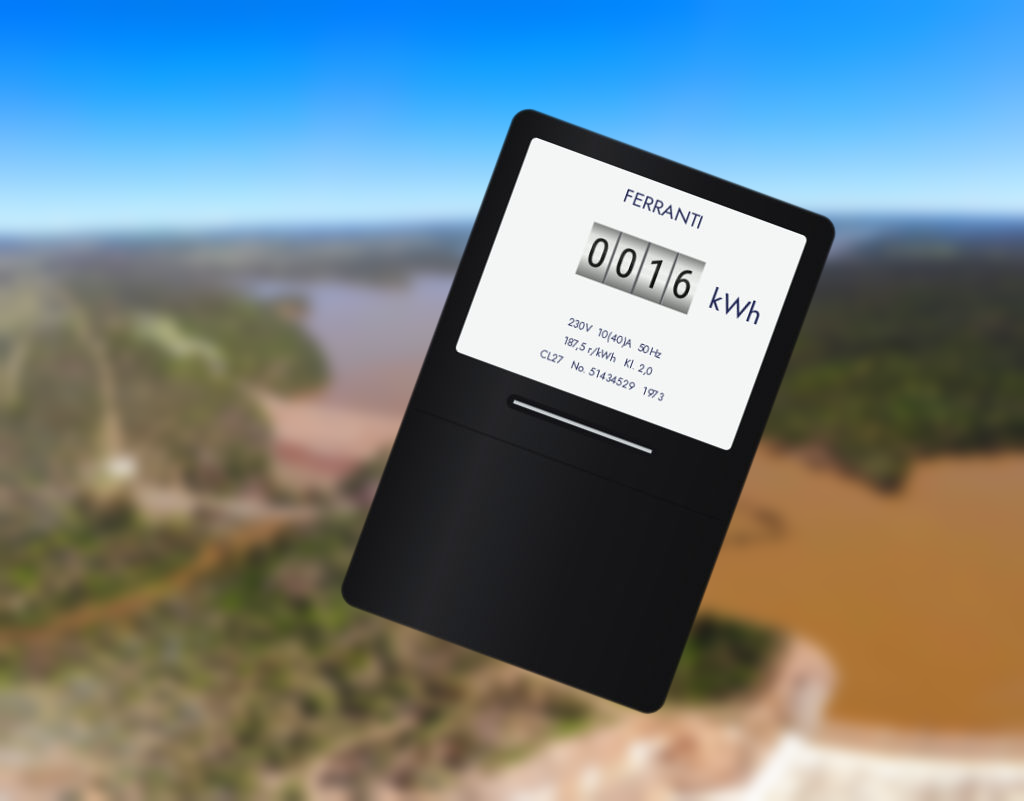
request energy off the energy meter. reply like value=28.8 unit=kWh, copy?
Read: value=16 unit=kWh
